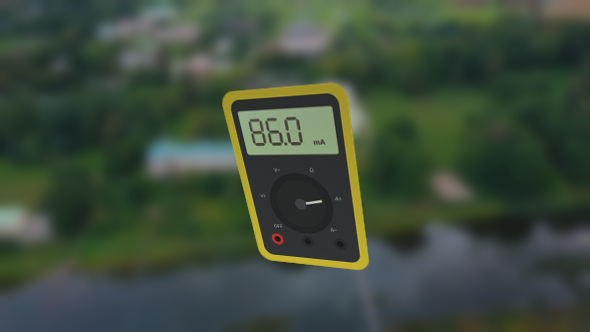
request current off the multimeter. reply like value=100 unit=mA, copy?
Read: value=86.0 unit=mA
